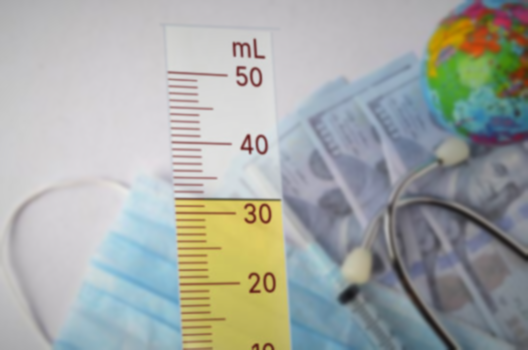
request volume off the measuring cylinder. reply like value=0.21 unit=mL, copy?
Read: value=32 unit=mL
